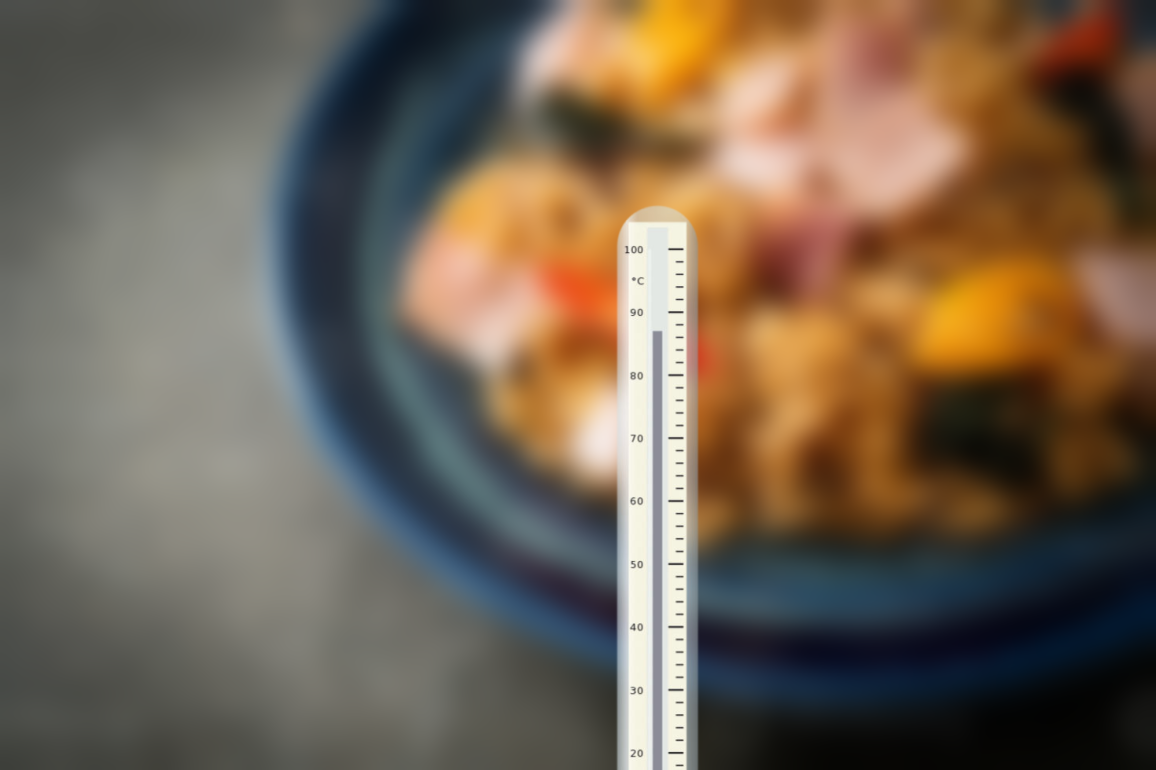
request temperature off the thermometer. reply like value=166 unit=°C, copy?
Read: value=87 unit=°C
